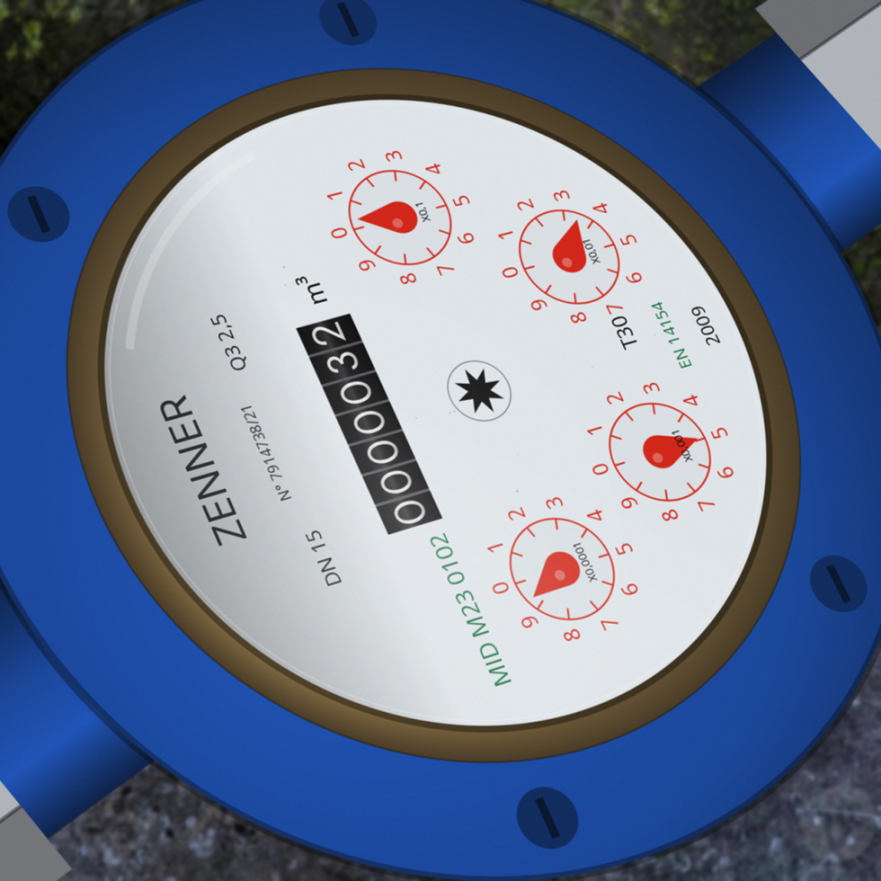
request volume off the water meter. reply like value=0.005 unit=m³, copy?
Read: value=32.0349 unit=m³
